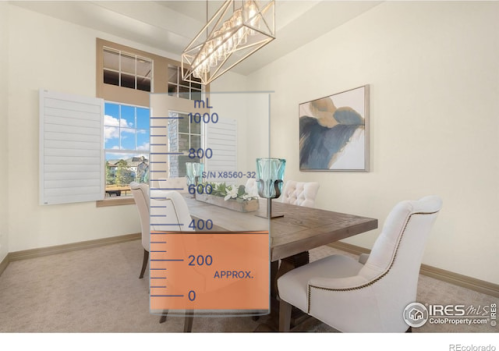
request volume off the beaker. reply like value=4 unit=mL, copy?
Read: value=350 unit=mL
